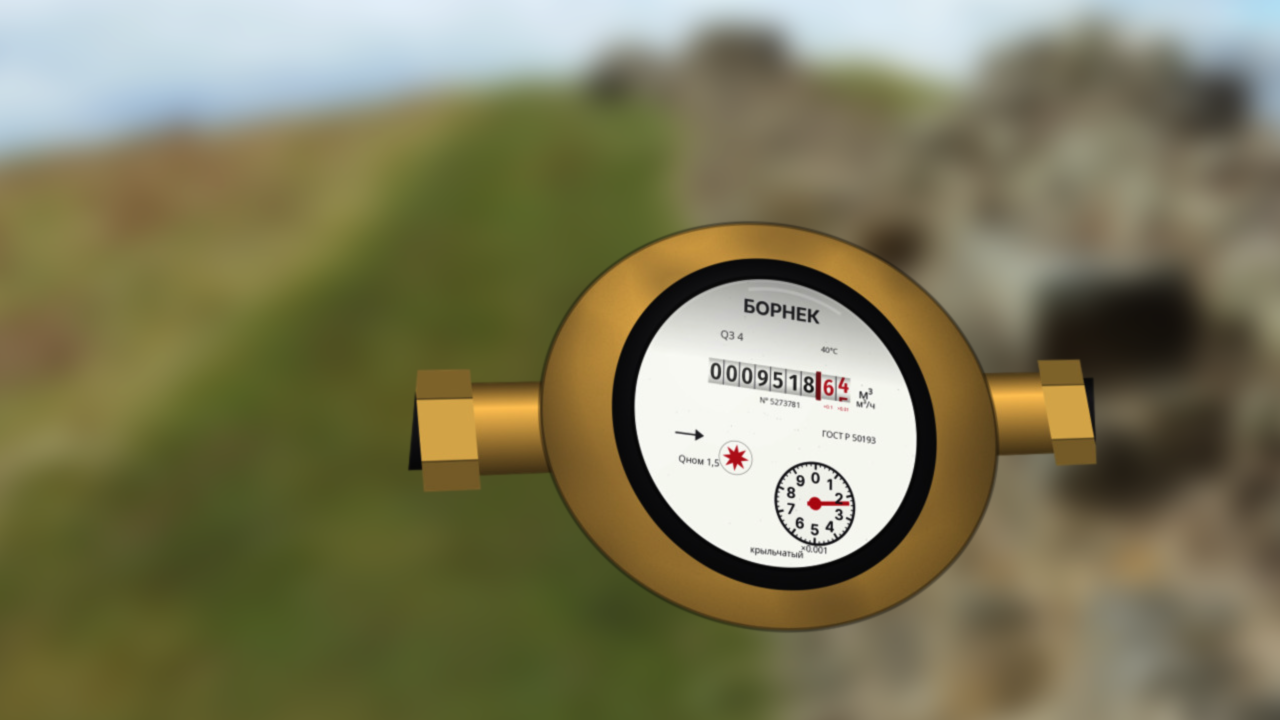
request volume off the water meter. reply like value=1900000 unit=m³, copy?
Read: value=9518.642 unit=m³
